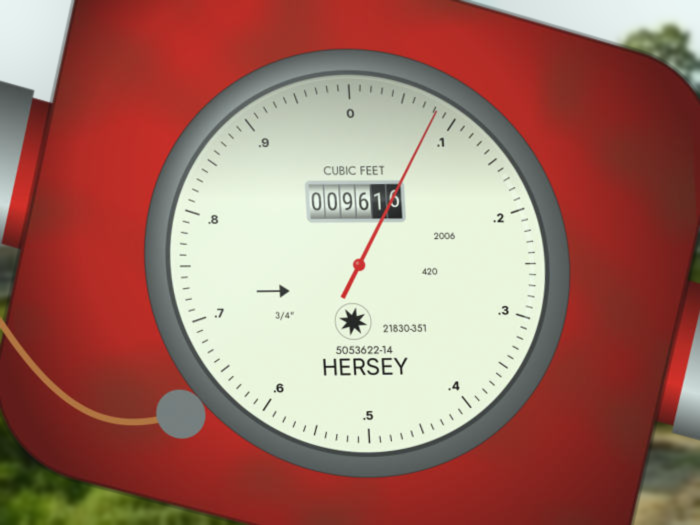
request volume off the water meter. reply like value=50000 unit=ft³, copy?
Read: value=9616.08 unit=ft³
